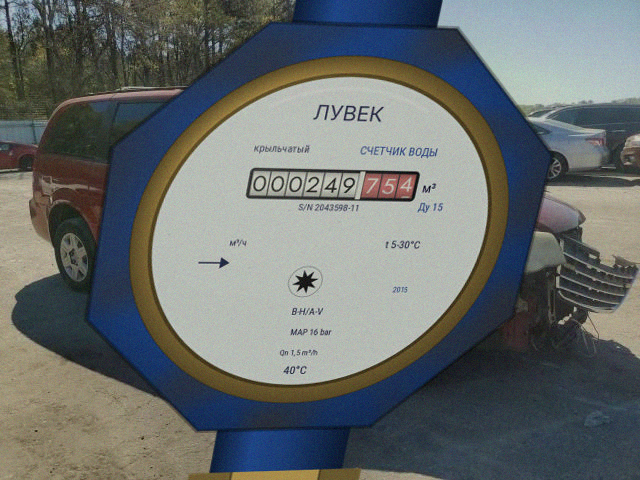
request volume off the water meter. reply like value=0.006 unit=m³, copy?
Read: value=249.754 unit=m³
